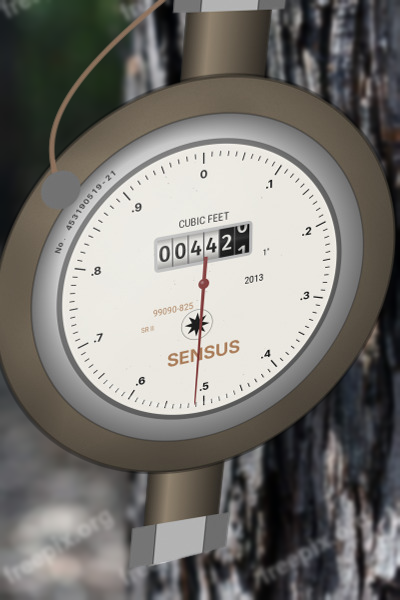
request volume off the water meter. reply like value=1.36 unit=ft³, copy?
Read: value=4420.51 unit=ft³
